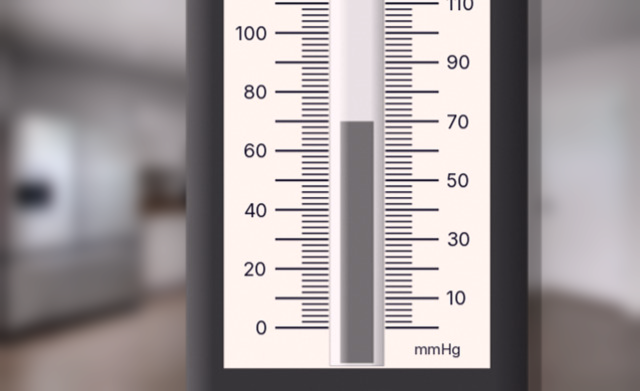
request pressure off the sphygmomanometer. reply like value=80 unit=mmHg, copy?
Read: value=70 unit=mmHg
